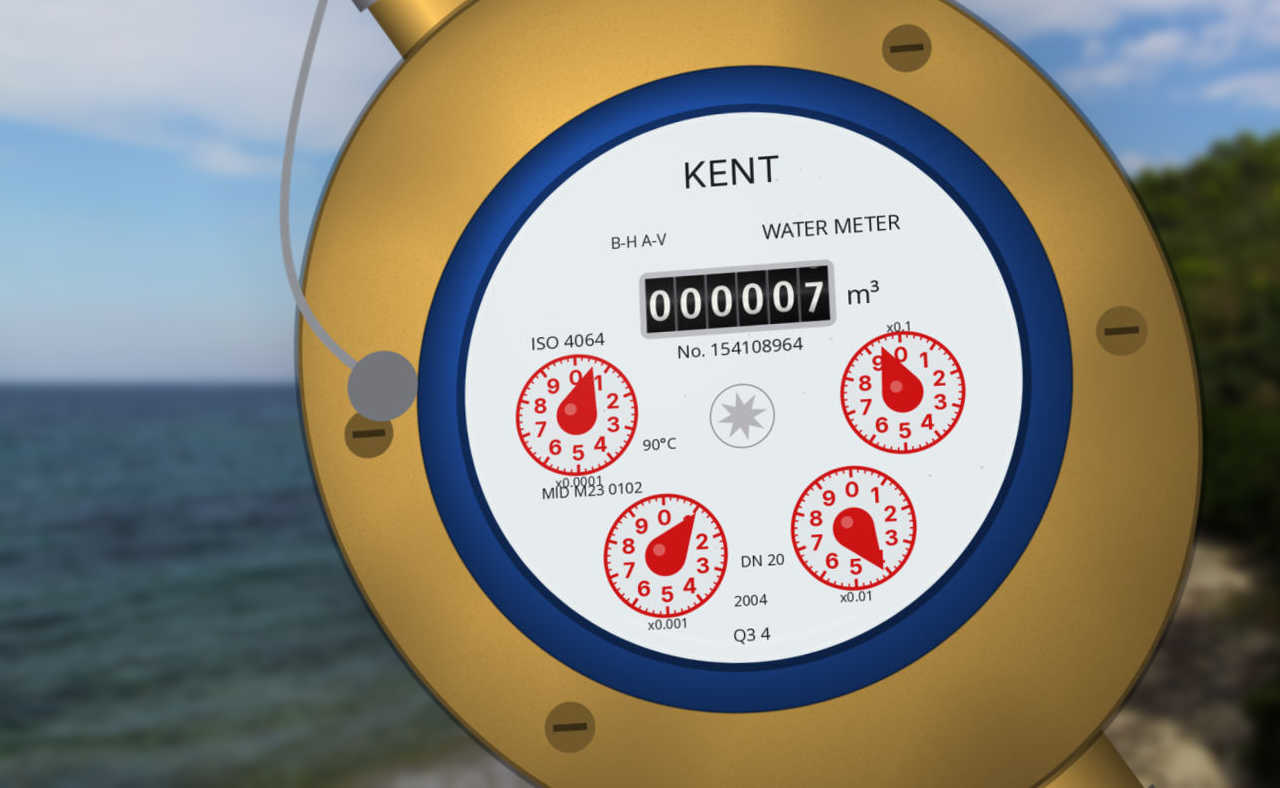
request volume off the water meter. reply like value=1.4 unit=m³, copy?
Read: value=6.9410 unit=m³
